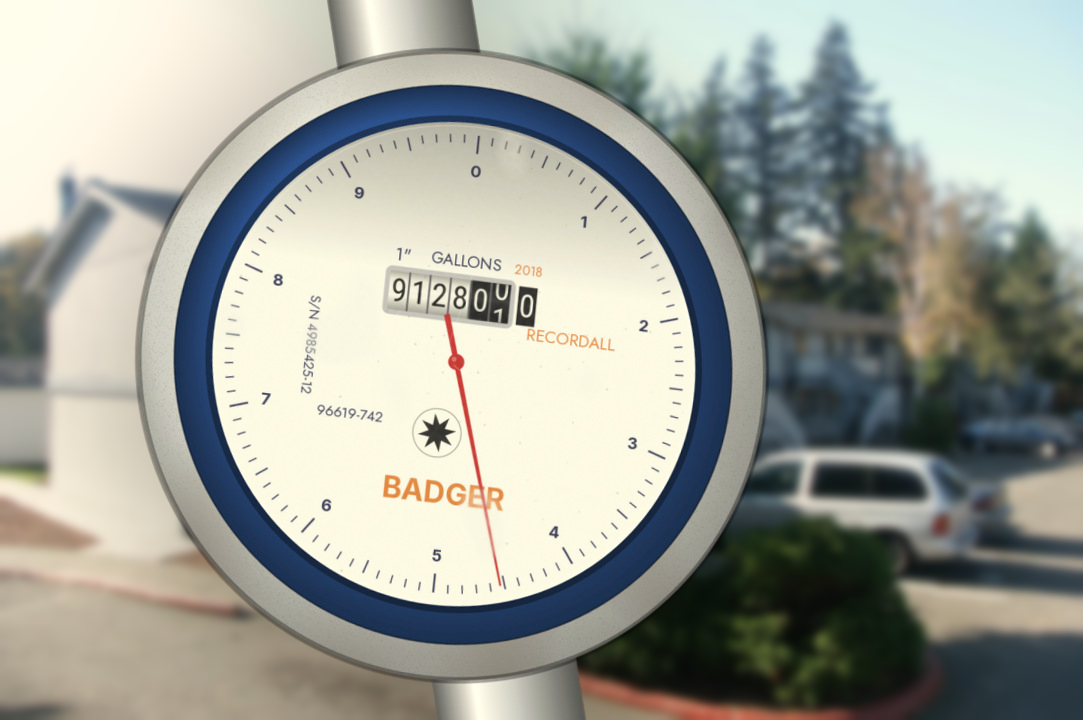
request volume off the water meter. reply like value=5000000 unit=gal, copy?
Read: value=9128004.5 unit=gal
